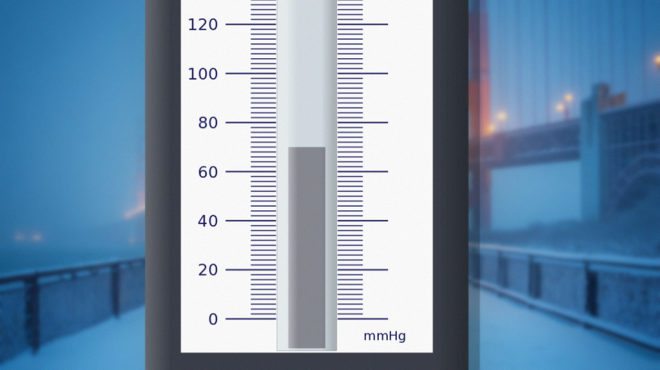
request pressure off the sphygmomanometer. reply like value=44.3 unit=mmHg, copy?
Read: value=70 unit=mmHg
